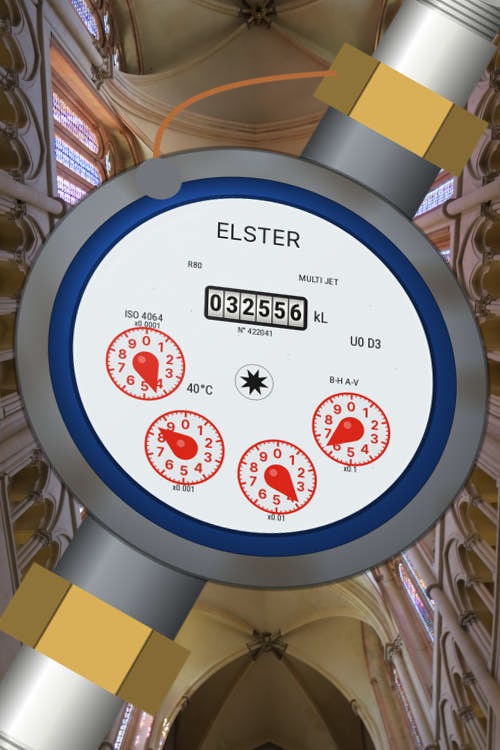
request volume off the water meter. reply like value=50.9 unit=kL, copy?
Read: value=32556.6384 unit=kL
